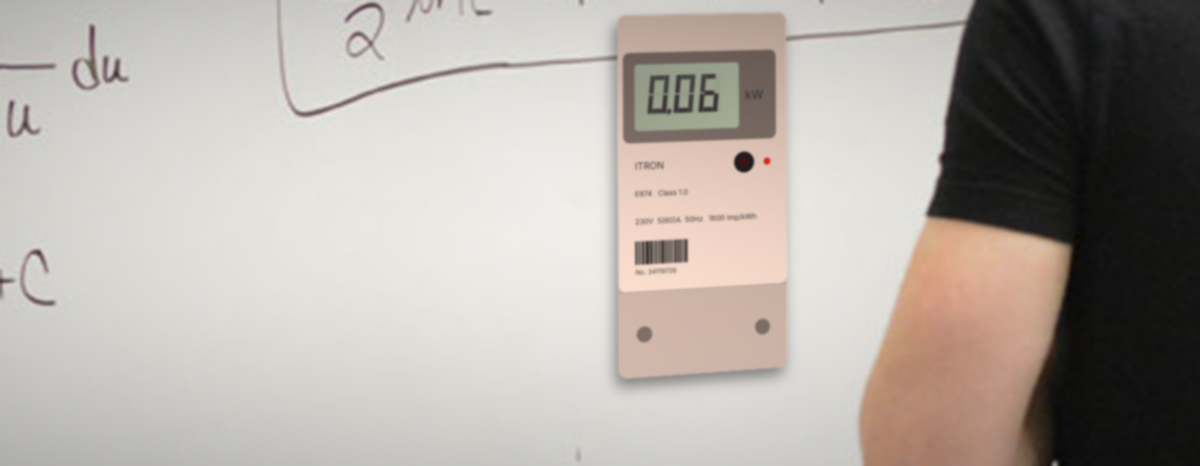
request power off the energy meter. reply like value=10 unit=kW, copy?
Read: value=0.06 unit=kW
